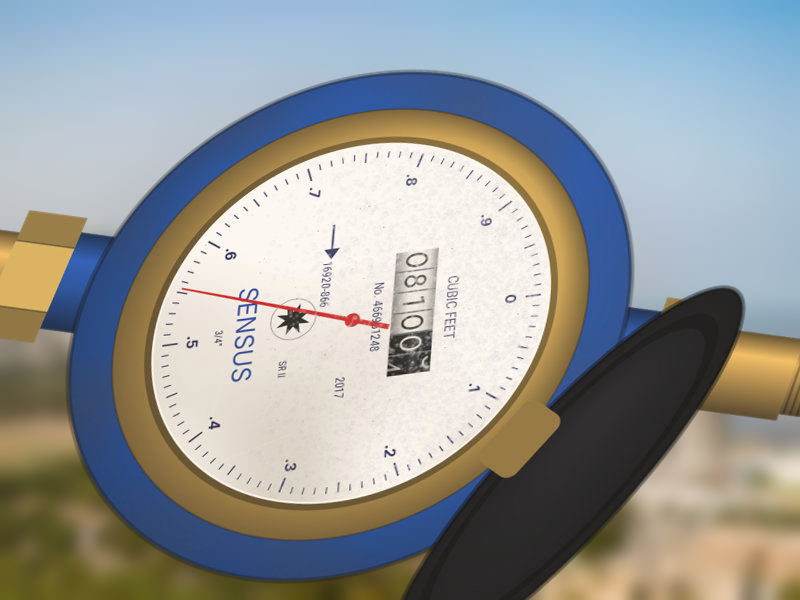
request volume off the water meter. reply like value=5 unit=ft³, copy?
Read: value=81003.55 unit=ft³
